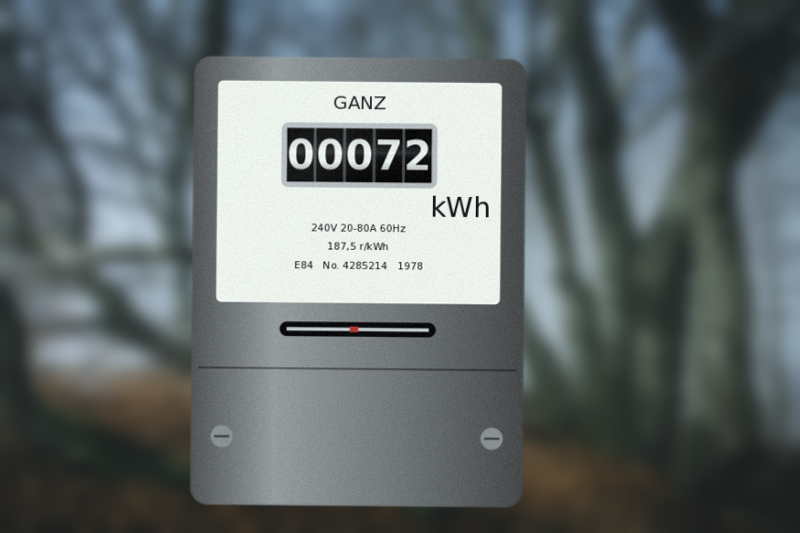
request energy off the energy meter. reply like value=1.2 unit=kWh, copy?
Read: value=72 unit=kWh
